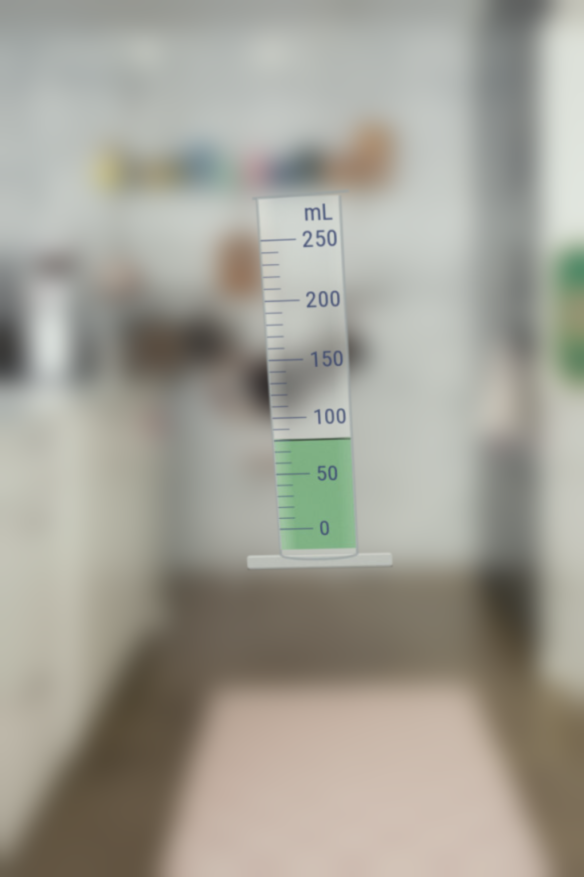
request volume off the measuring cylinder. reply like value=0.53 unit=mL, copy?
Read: value=80 unit=mL
